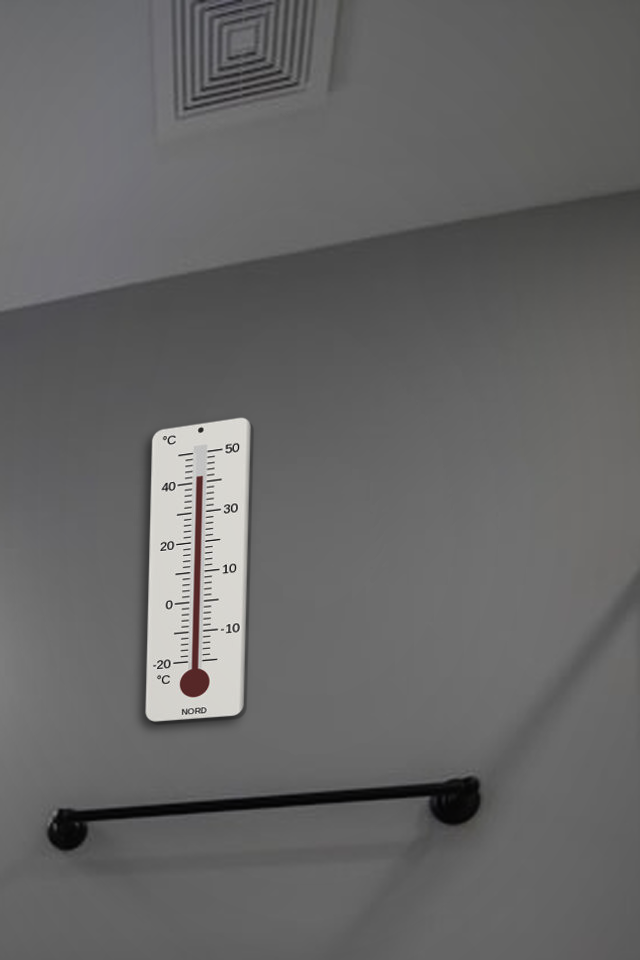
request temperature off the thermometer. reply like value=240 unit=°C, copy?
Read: value=42 unit=°C
